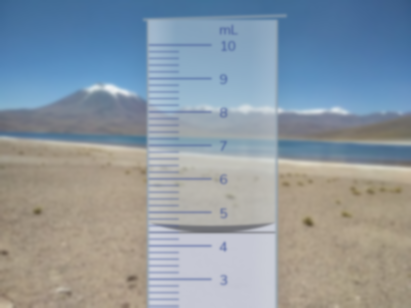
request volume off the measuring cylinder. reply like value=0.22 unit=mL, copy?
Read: value=4.4 unit=mL
